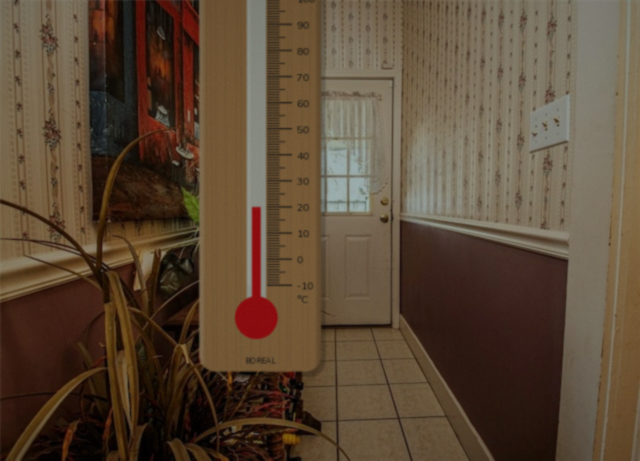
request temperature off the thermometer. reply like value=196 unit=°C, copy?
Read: value=20 unit=°C
